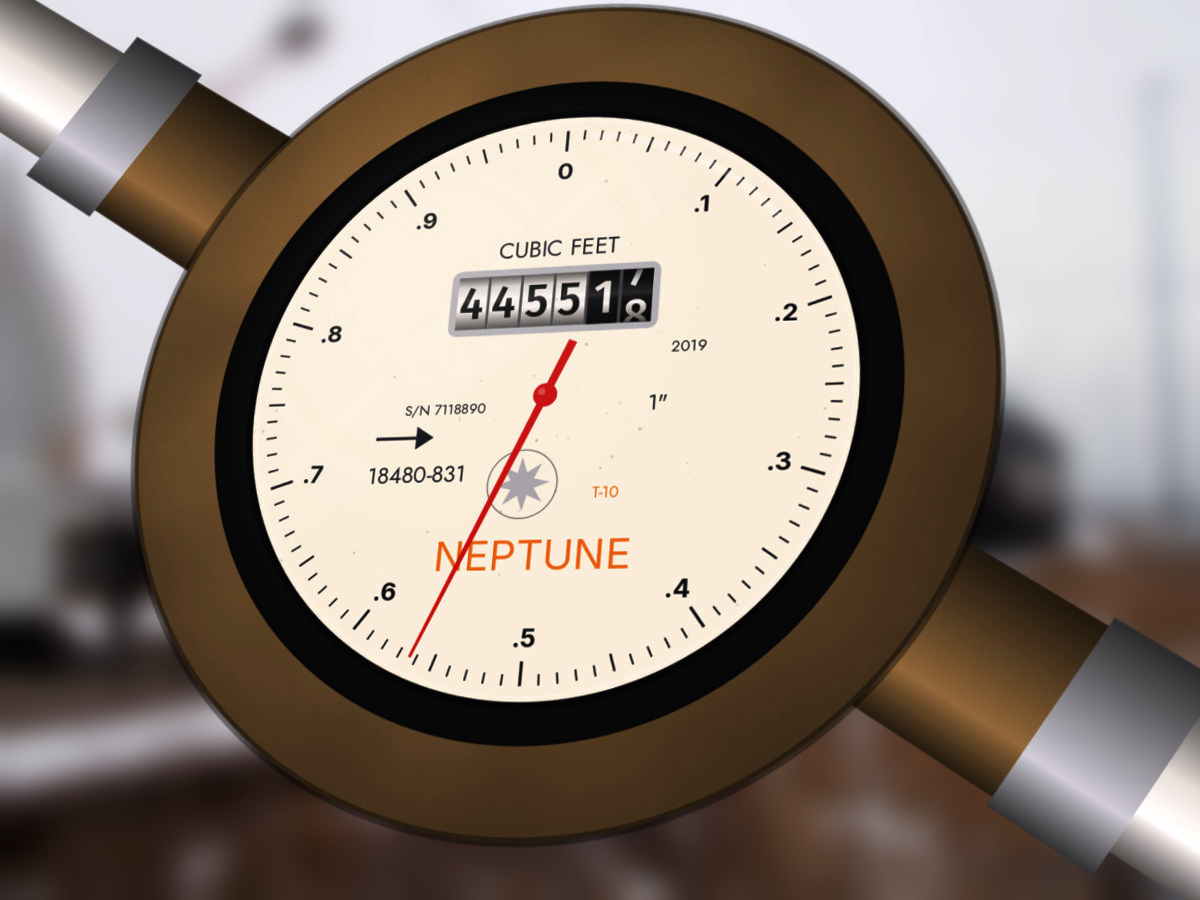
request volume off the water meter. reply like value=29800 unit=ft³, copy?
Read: value=445517.56 unit=ft³
